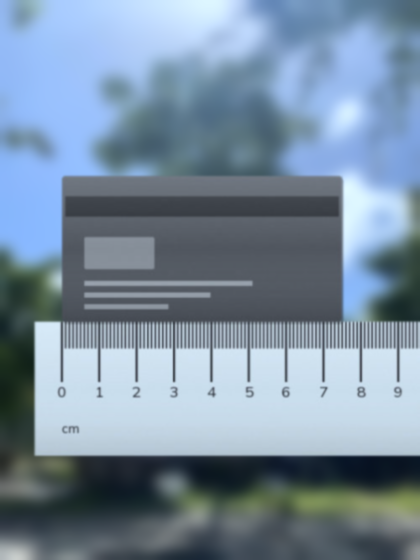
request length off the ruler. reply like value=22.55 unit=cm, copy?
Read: value=7.5 unit=cm
